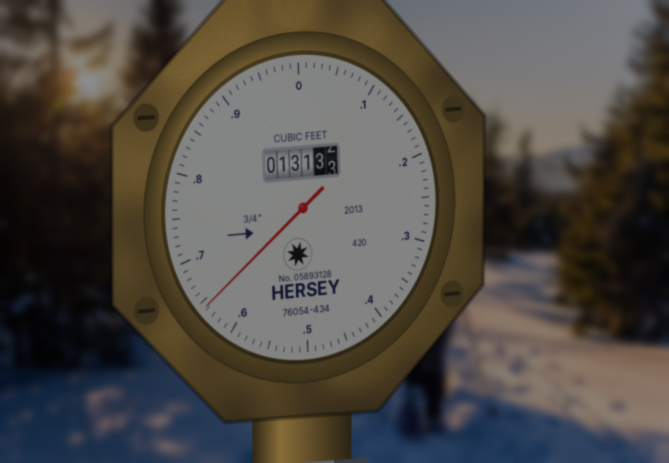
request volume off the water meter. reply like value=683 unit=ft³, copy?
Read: value=13132.64 unit=ft³
